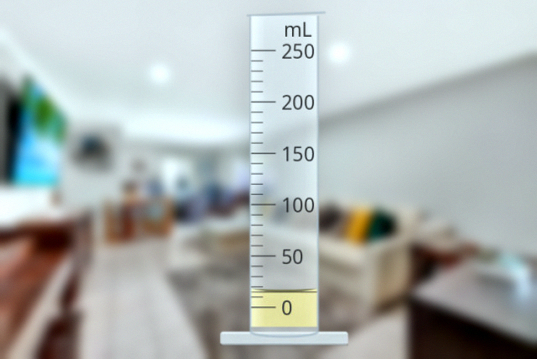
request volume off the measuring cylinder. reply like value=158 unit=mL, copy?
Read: value=15 unit=mL
